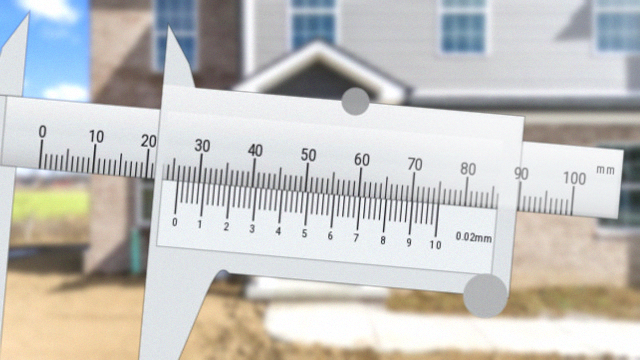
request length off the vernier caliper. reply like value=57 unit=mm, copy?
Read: value=26.0 unit=mm
